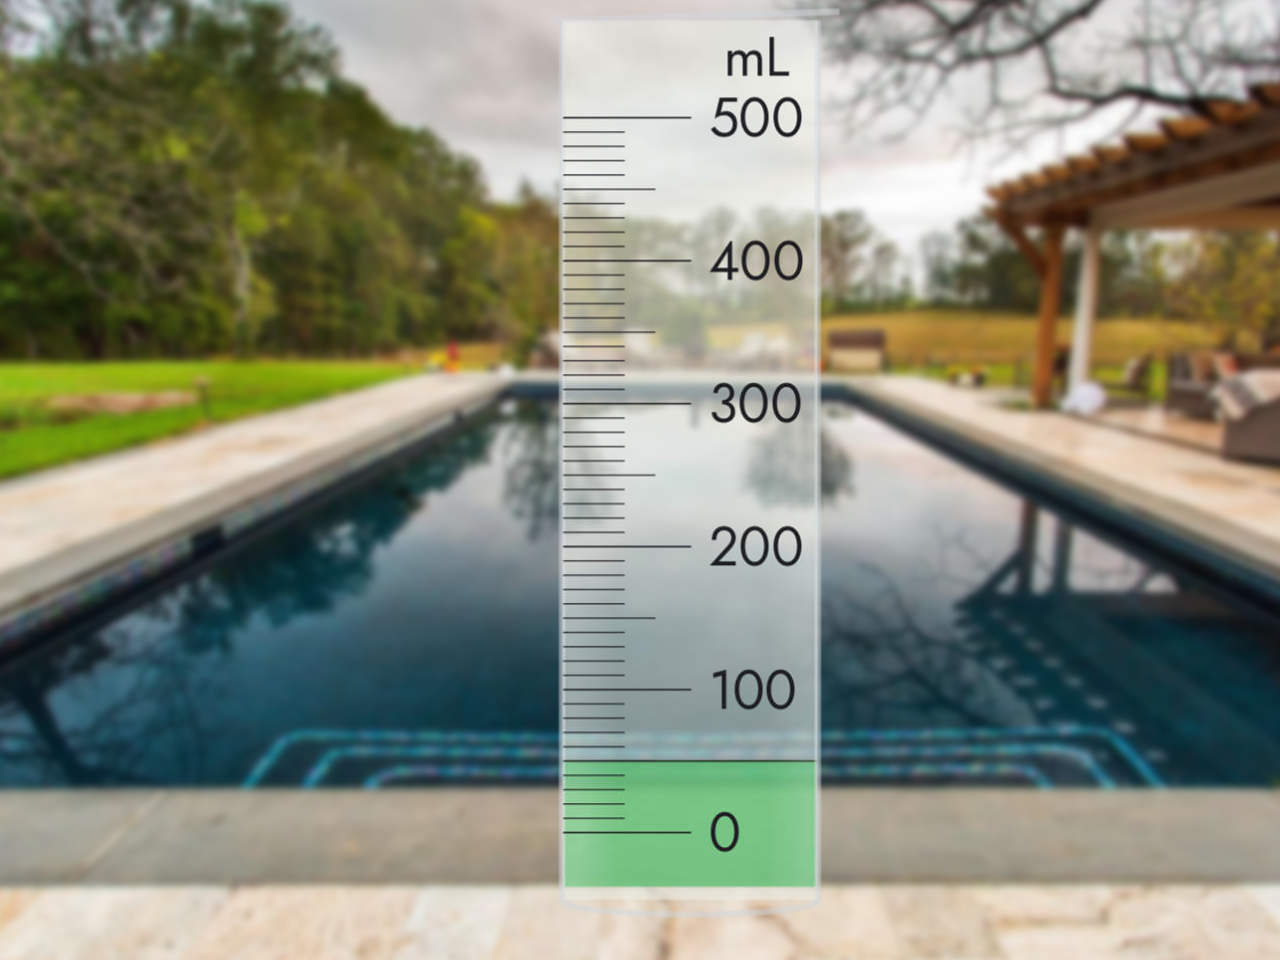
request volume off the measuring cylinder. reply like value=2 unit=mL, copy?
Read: value=50 unit=mL
